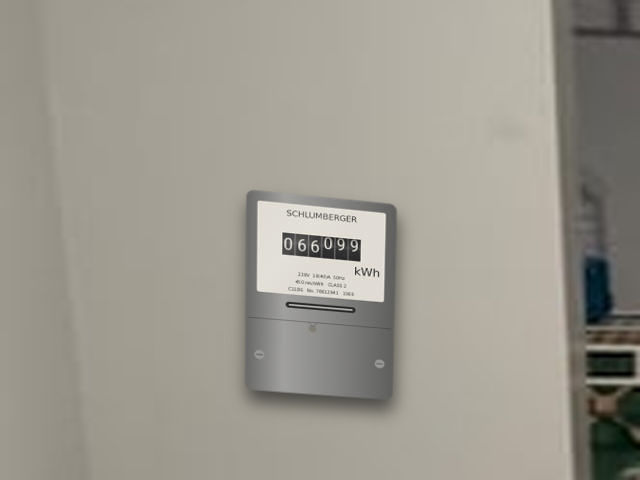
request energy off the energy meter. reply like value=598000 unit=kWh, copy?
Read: value=66099 unit=kWh
